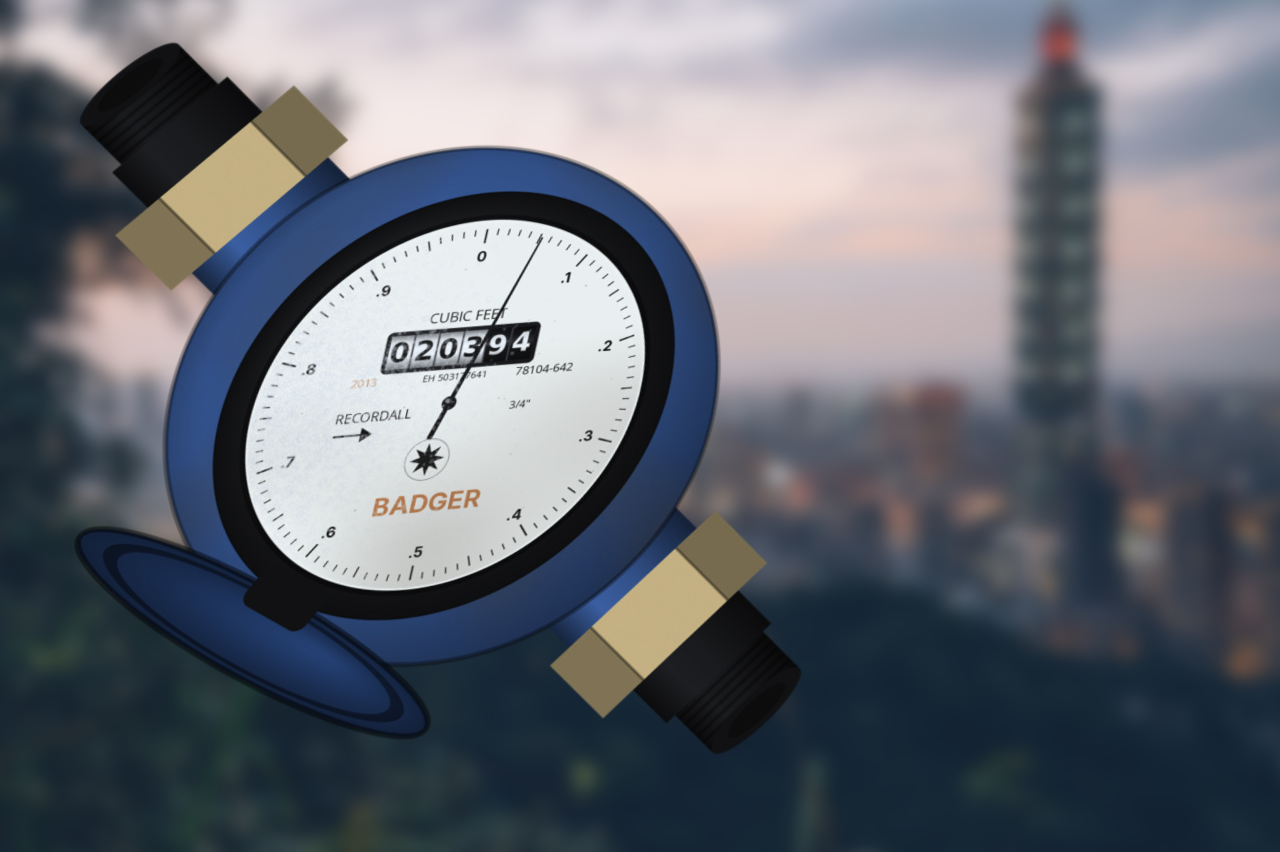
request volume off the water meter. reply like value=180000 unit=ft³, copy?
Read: value=20394.05 unit=ft³
